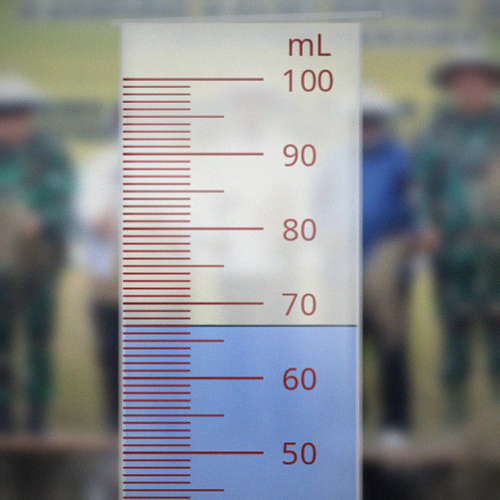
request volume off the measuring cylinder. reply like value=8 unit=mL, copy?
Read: value=67 unit=mL
